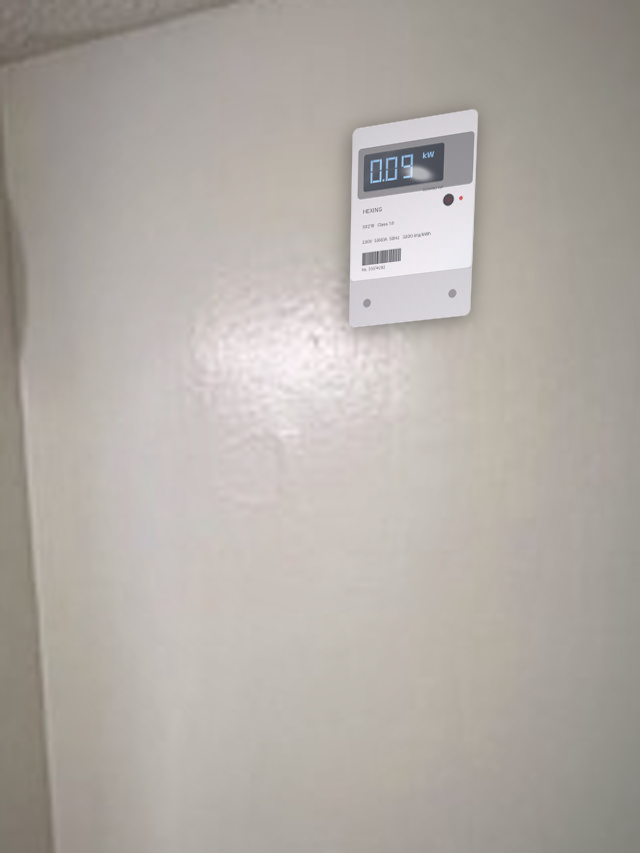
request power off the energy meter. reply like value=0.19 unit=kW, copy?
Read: value=0.09 unit=kW
